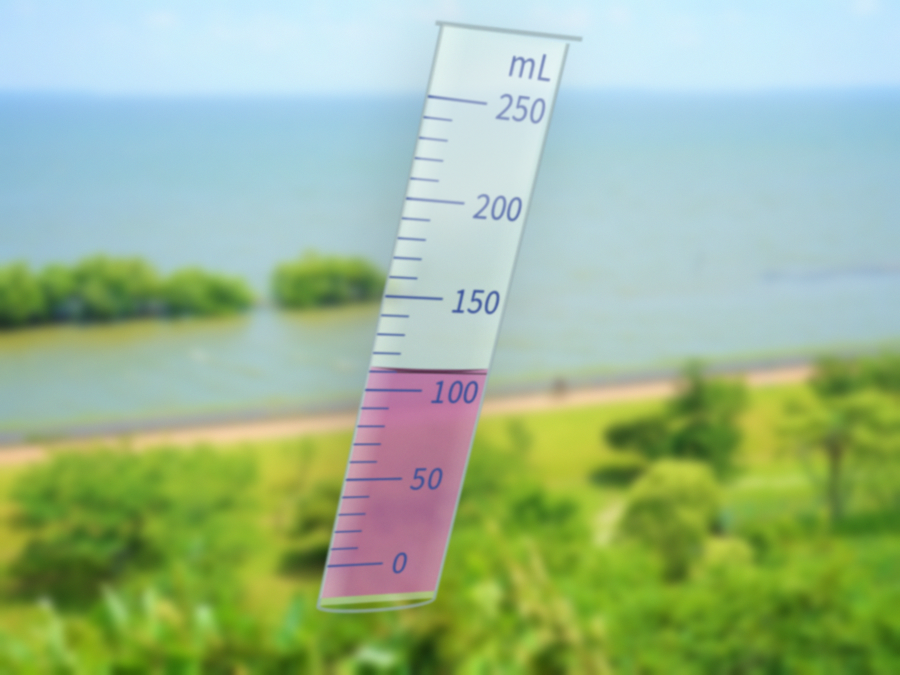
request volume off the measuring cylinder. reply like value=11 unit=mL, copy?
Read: value=110 unit=mL
